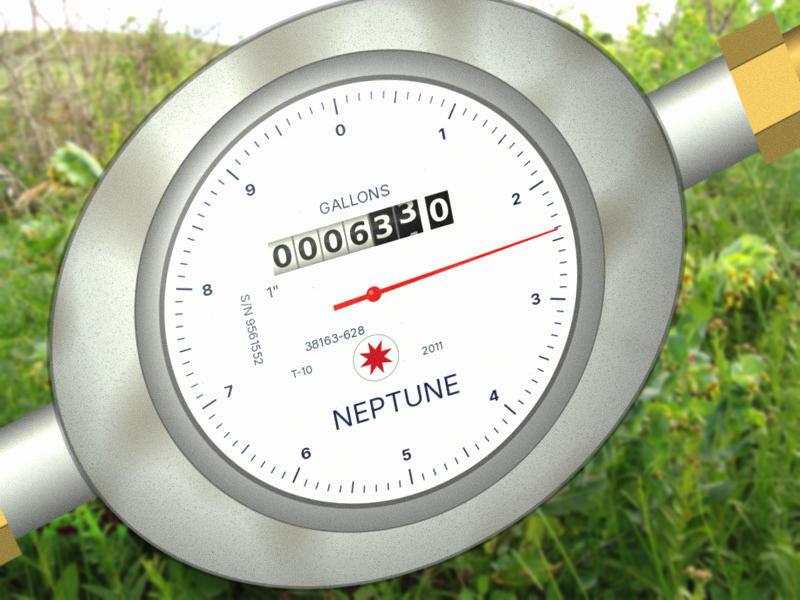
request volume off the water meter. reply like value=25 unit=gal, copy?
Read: value=6332.4 unit=gal
